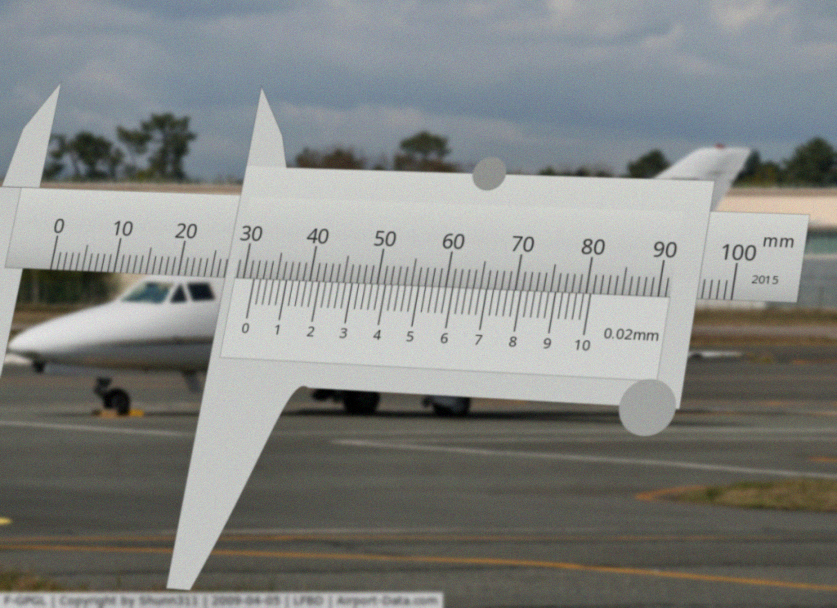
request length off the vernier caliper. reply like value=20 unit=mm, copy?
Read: value=31.6 unit=mm
